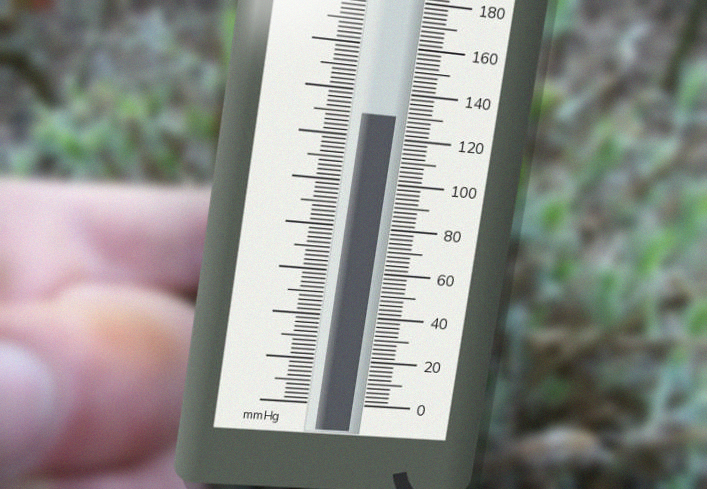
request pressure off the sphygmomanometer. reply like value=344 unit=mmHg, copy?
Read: value=130 unit=mmHg
